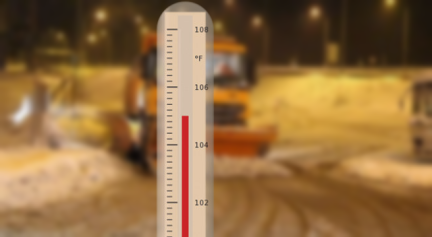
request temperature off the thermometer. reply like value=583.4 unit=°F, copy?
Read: value=105 unit=°F
